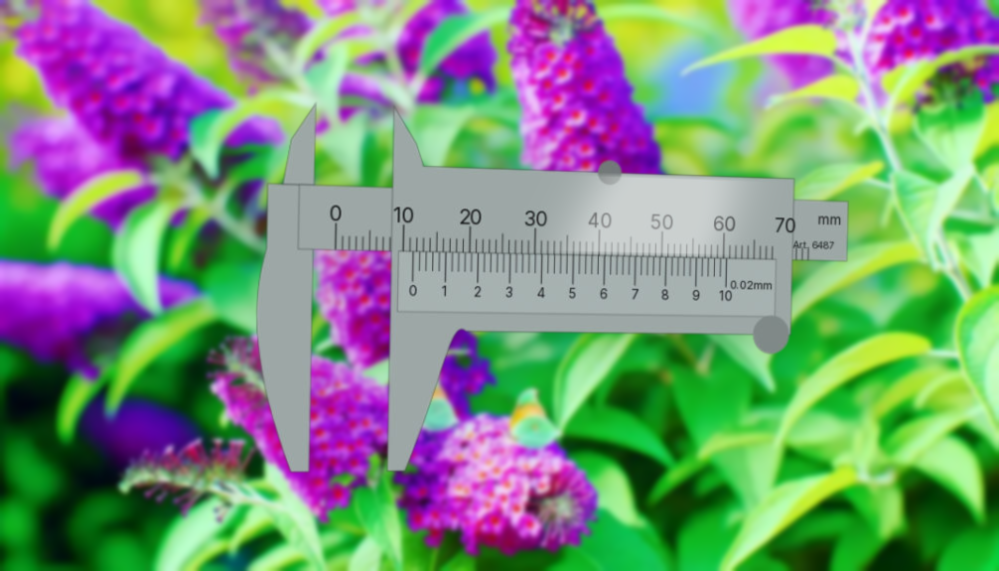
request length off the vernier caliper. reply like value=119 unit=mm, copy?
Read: value=11.5 unit=mm
